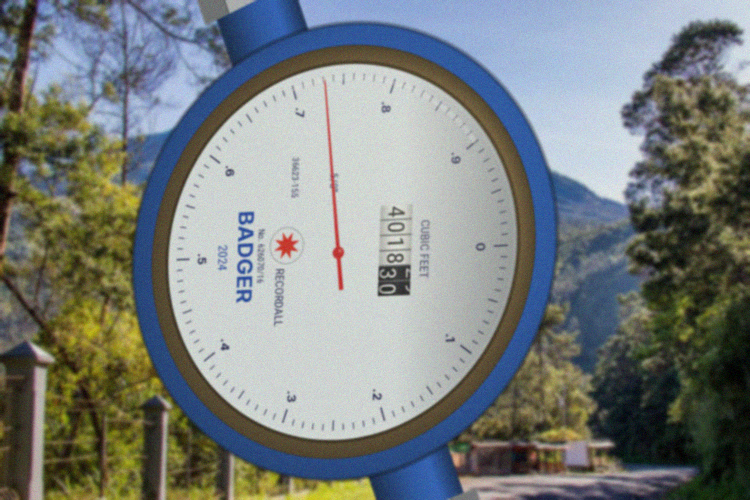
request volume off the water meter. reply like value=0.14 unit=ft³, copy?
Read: value=401829.73 unit=ft³
